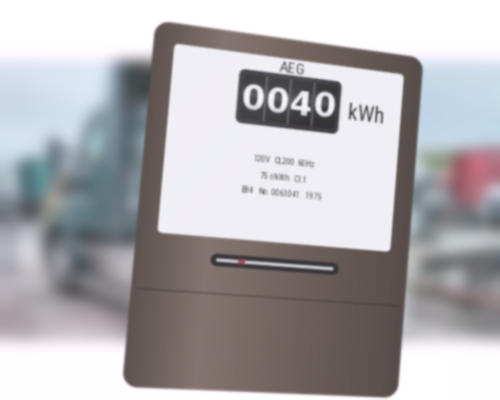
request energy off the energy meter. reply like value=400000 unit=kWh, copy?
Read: value=40 unit=kWh
